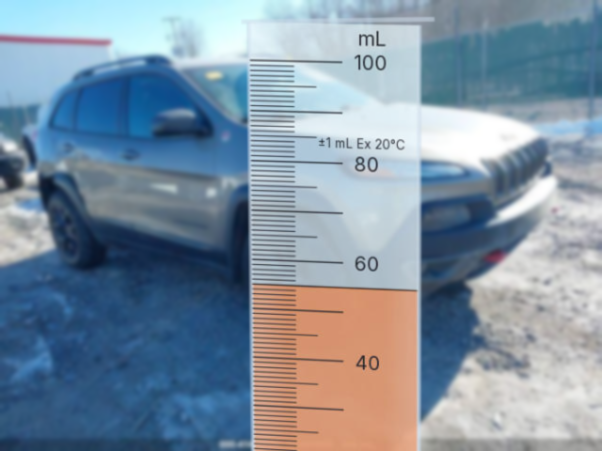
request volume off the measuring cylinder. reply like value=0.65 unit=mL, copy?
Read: value=55 unit=mL
